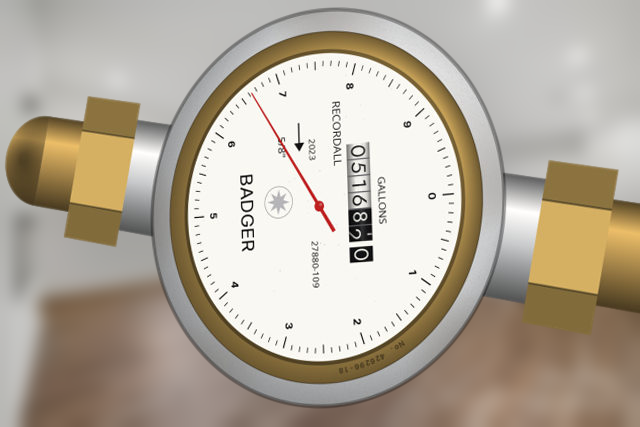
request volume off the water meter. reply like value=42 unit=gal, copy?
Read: value=516816.6 unit=gal
